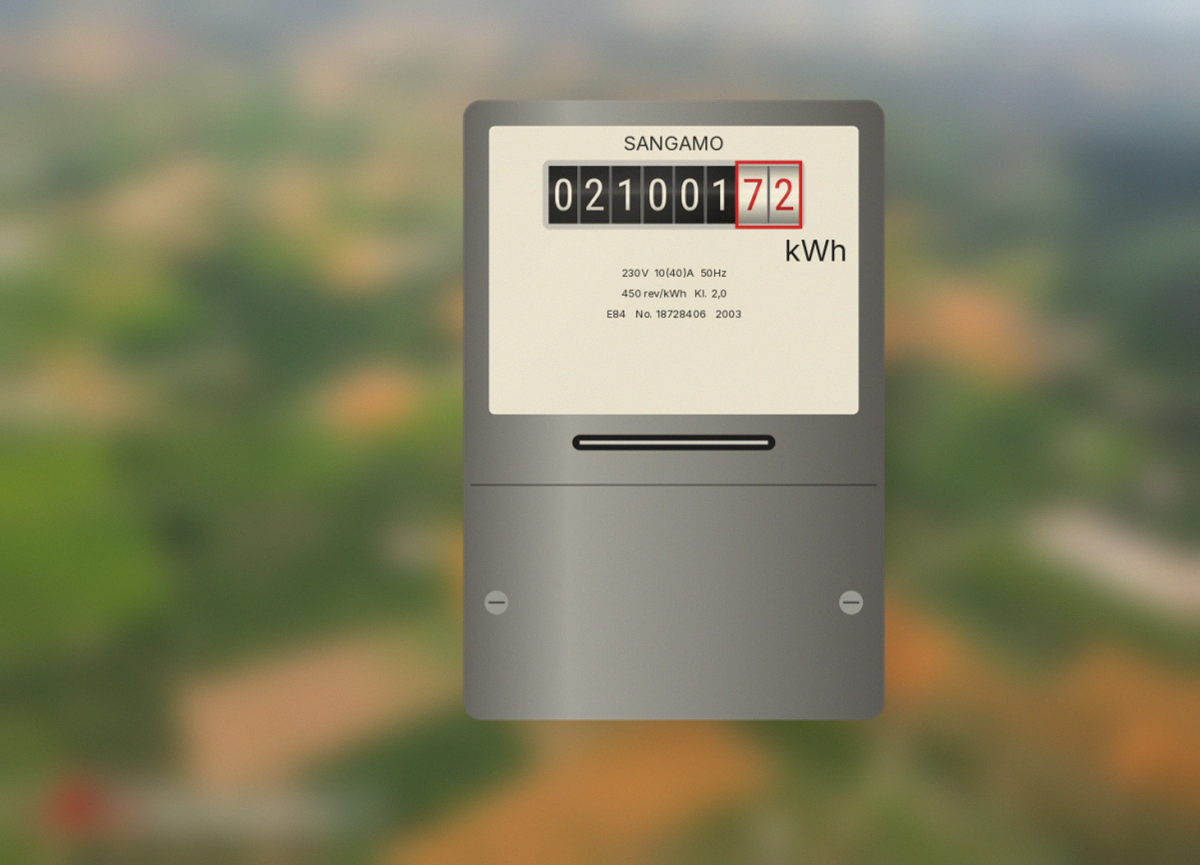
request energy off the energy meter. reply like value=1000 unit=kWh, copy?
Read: value=21001.72 unit=kWh
